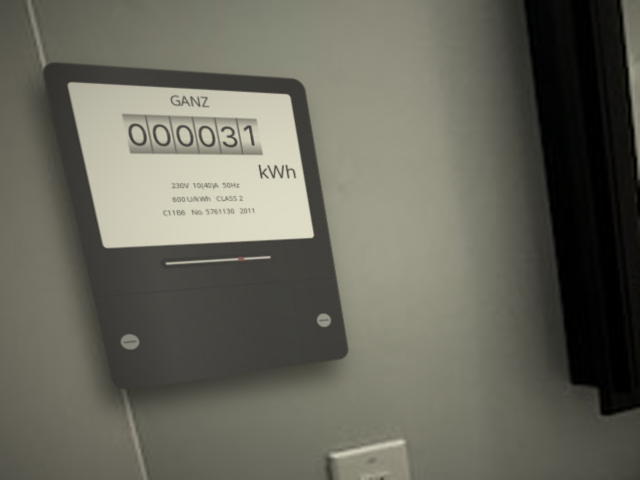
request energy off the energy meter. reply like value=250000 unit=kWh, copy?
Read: value=31 unit=kWh
